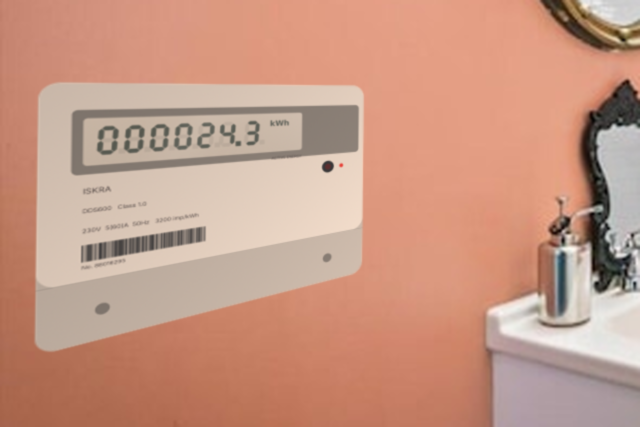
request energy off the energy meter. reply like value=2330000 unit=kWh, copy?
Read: value=24.3 unit=kWh
